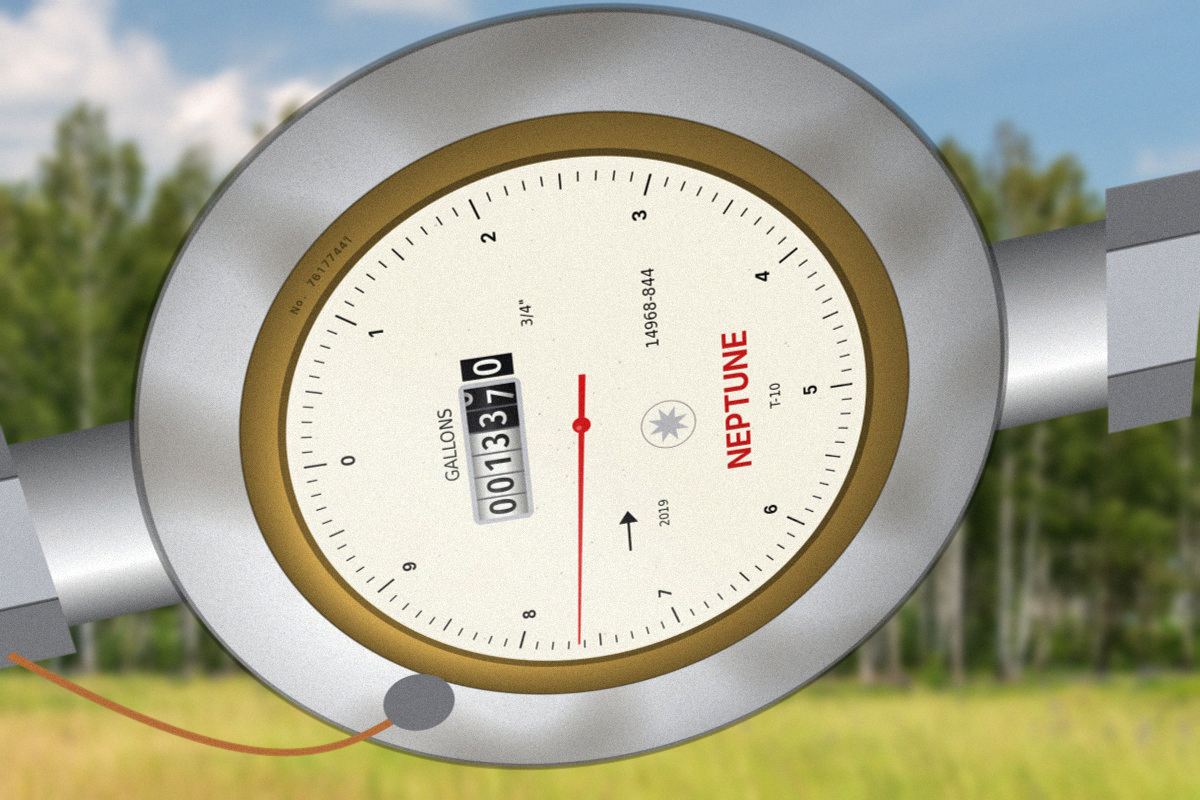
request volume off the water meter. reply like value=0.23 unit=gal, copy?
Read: value=13367.6 unit=gal
